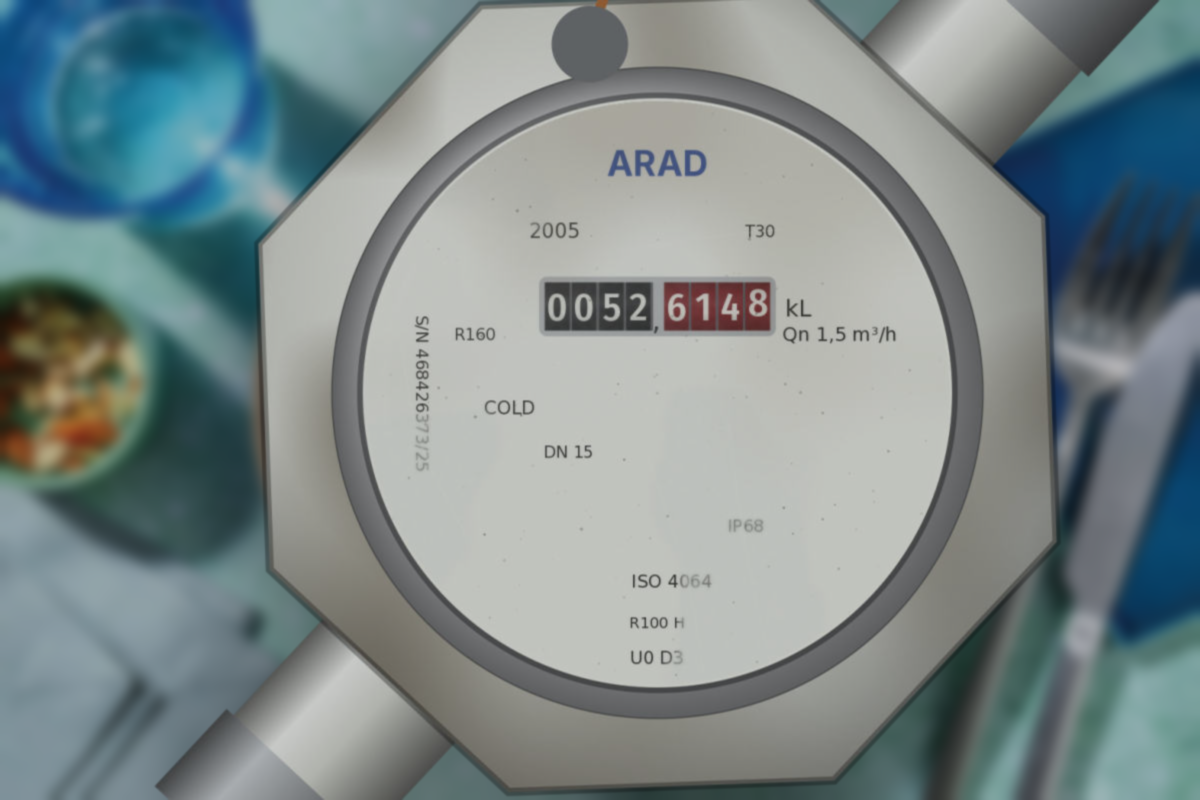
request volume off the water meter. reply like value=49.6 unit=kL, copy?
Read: value=52.6148 unit=kL
